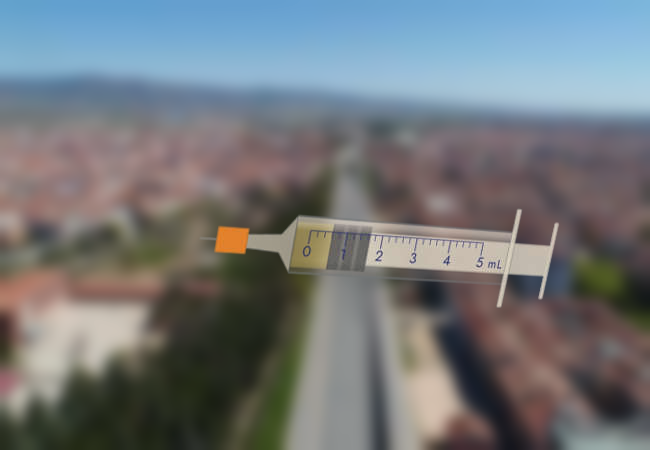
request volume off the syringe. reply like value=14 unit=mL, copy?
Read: value=0.6 unit=mL
